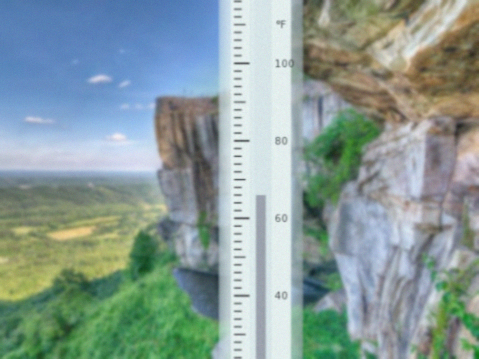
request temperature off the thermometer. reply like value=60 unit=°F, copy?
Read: value=66 unit=°F
